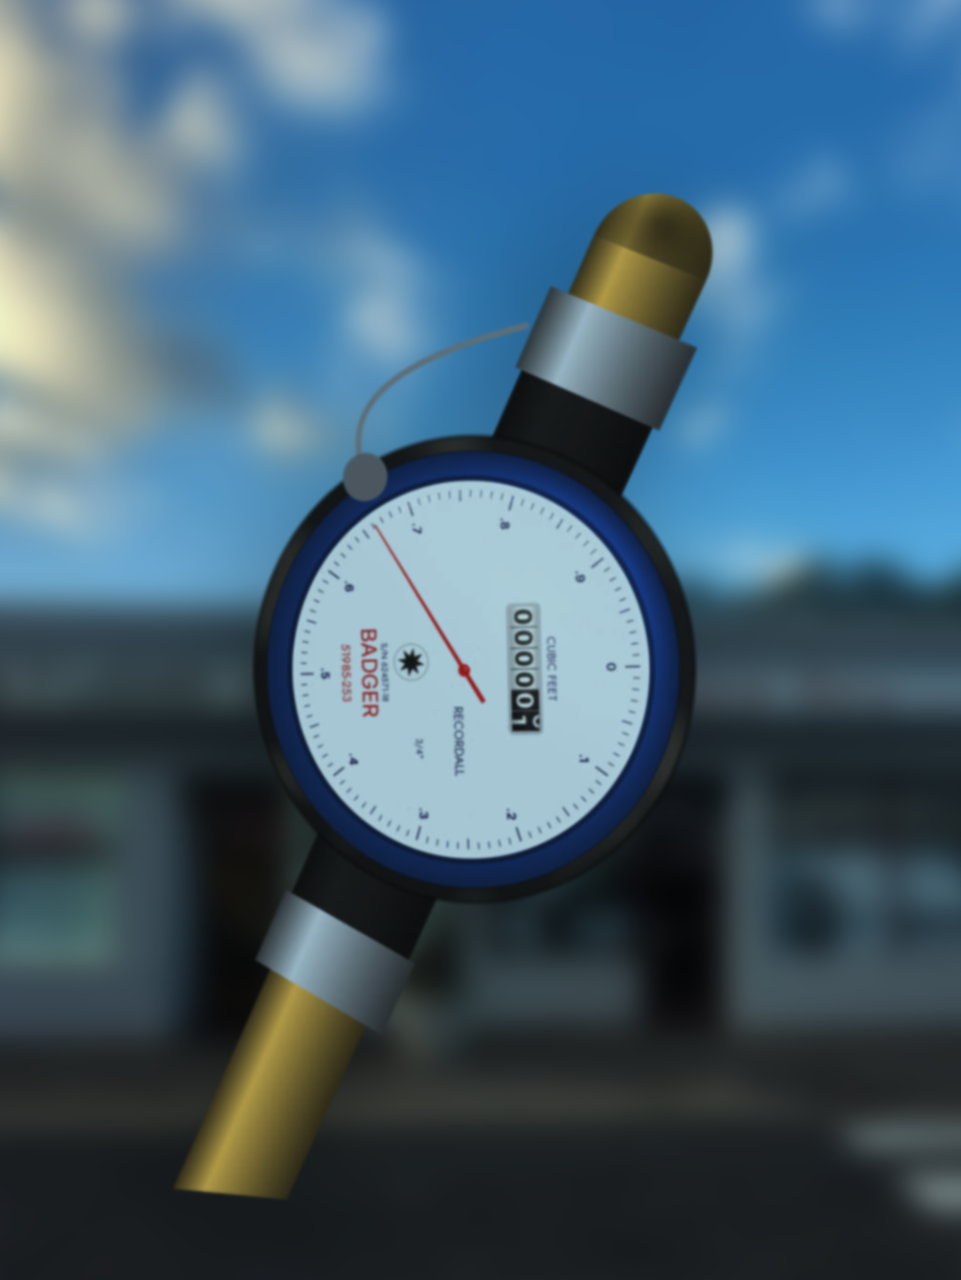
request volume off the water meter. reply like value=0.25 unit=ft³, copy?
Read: value=0.66 unit=ft³
